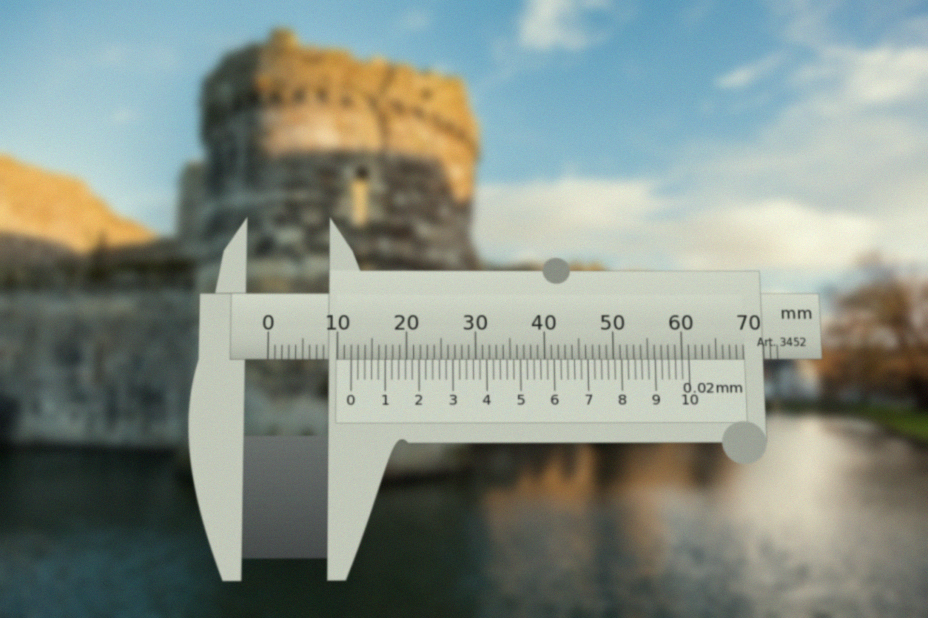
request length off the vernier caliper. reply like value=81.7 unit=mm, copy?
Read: value=12.0 unit=mm
